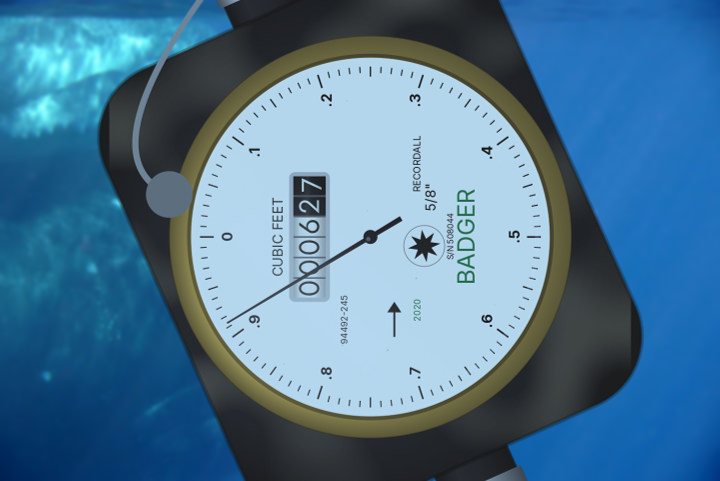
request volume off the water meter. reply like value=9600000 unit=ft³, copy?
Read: value=626.91 unit=ft³
